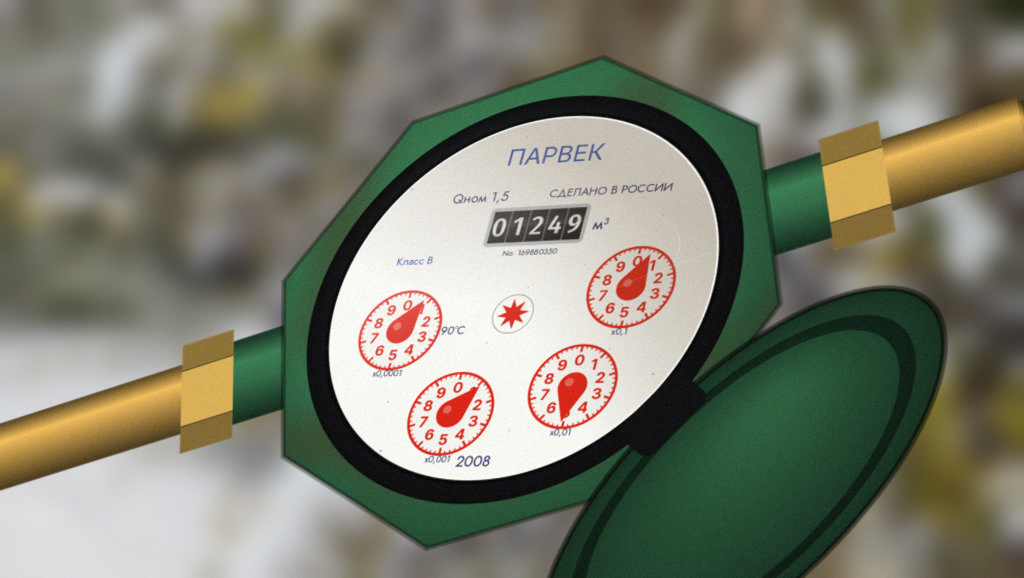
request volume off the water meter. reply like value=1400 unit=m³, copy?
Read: value=1249.0510 unit=m³
